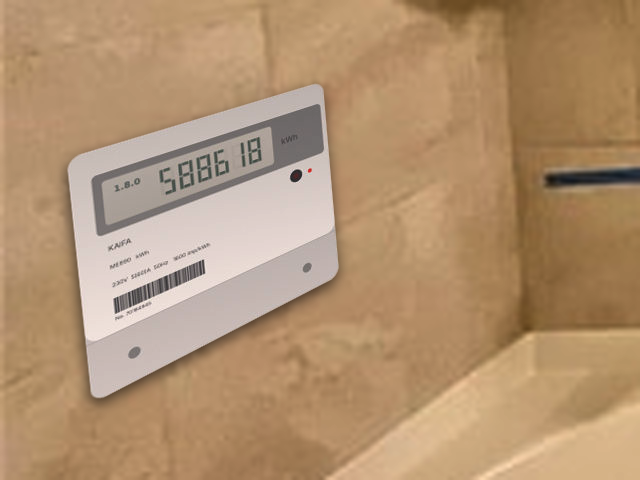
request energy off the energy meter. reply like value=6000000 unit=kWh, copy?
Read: value=588618 unit=kWh
